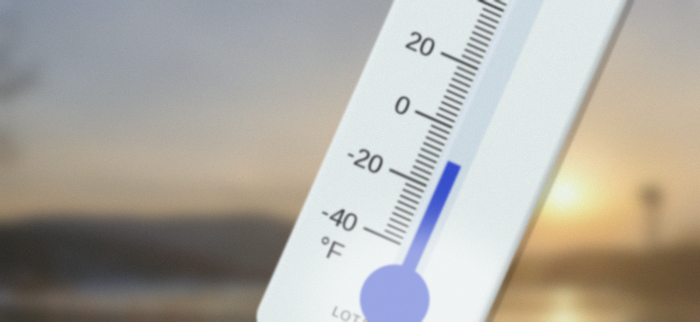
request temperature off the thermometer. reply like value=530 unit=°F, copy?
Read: value=-10 unit=°F
